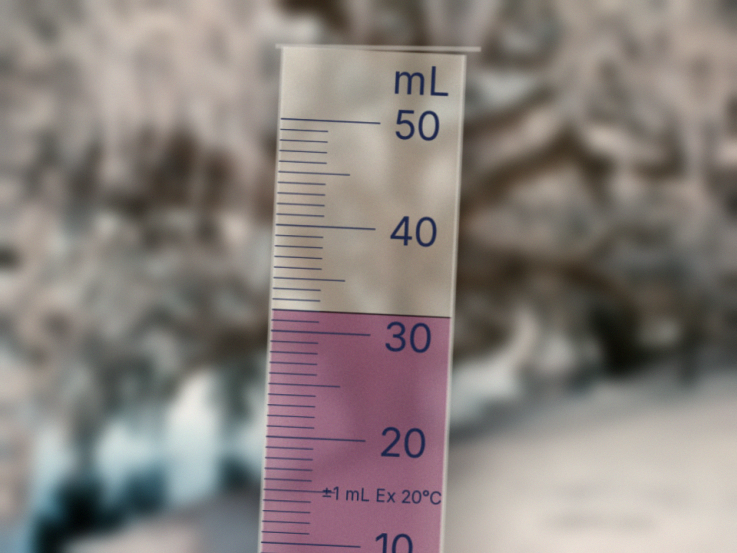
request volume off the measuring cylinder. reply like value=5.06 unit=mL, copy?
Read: value=32 unit=mL
